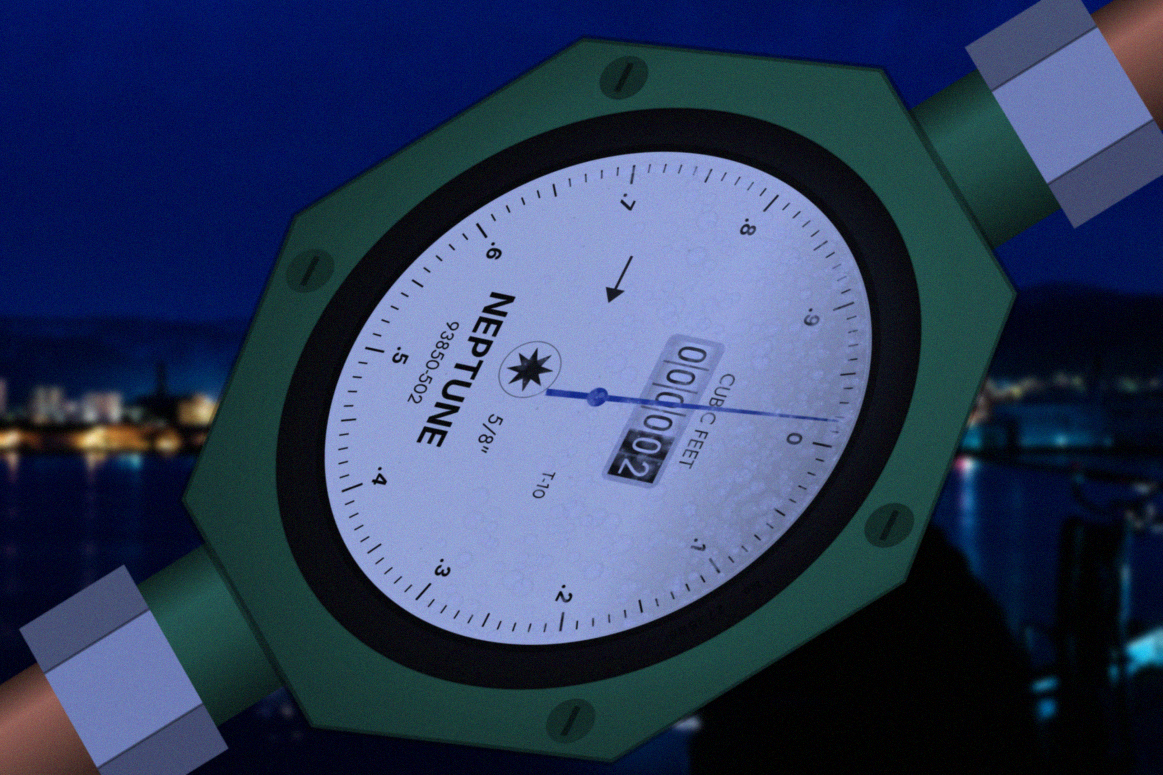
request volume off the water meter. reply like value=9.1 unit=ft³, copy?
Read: value=1.98 unit=ft³
